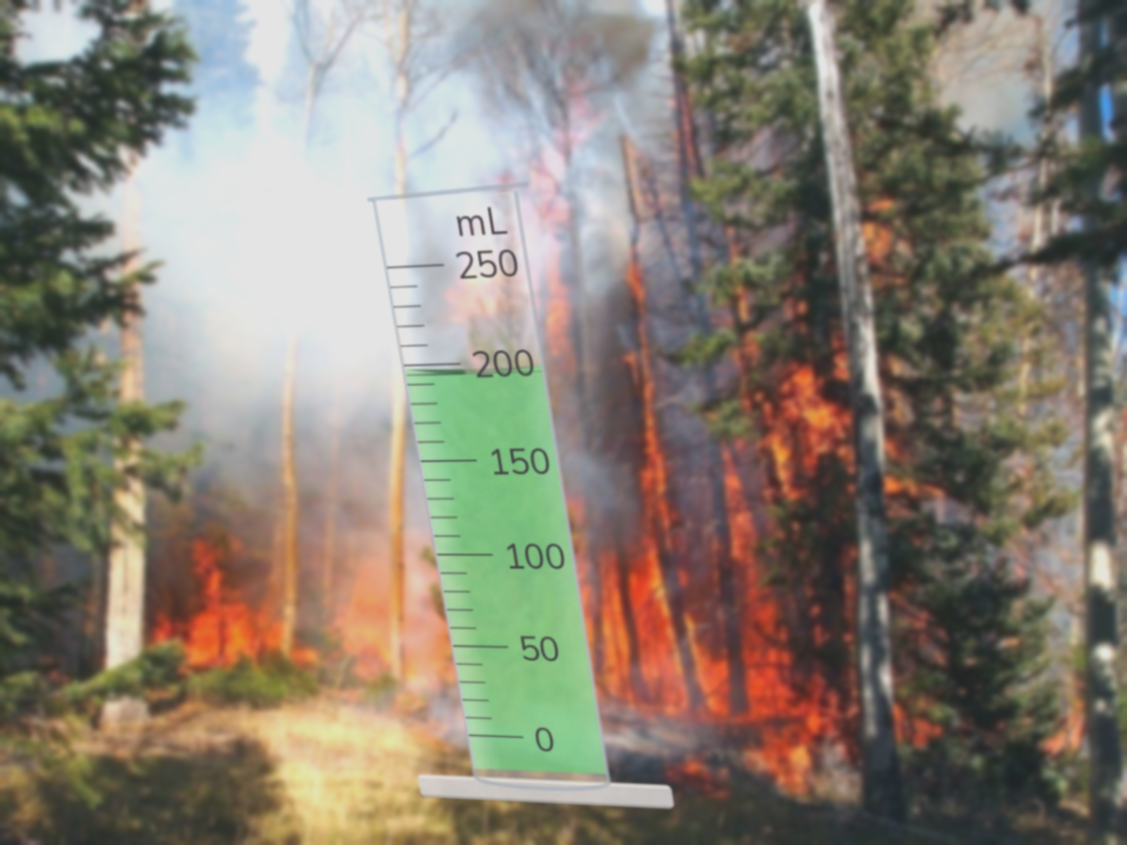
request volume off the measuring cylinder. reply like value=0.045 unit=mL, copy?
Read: value=195 unit=mL
